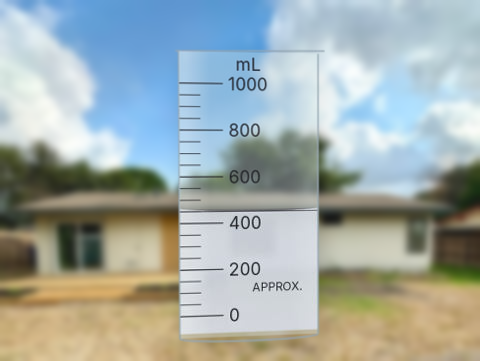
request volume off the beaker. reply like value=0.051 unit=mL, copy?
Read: value=450 unit=mL
